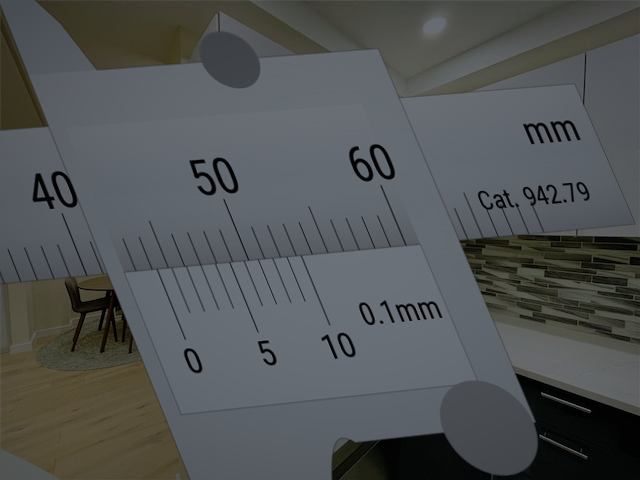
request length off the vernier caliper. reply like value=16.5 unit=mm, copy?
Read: value=44.3 unit=mm
